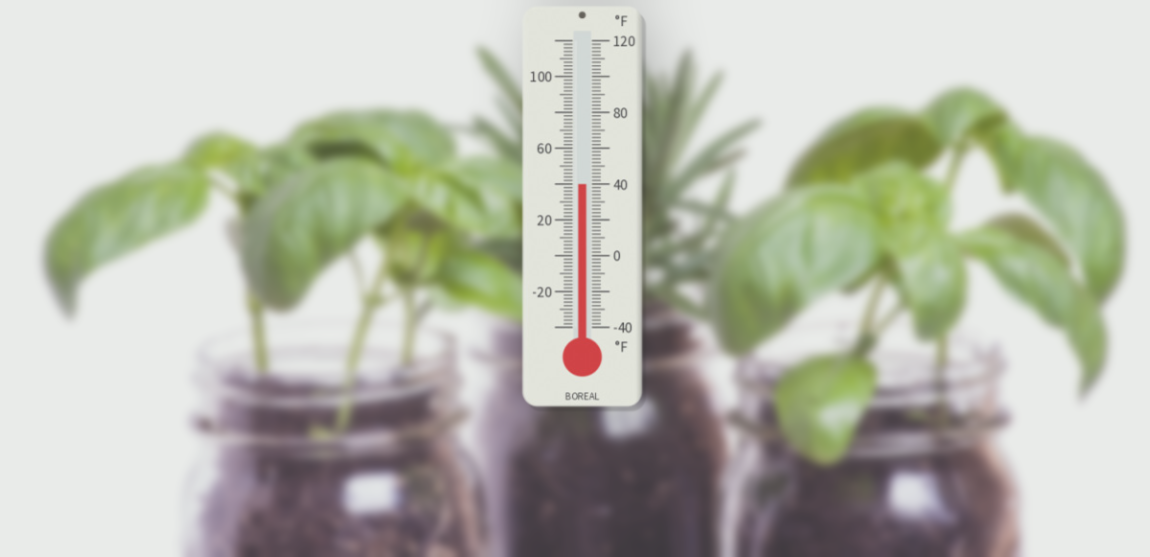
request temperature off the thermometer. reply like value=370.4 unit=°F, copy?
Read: value=40 unit=°F
